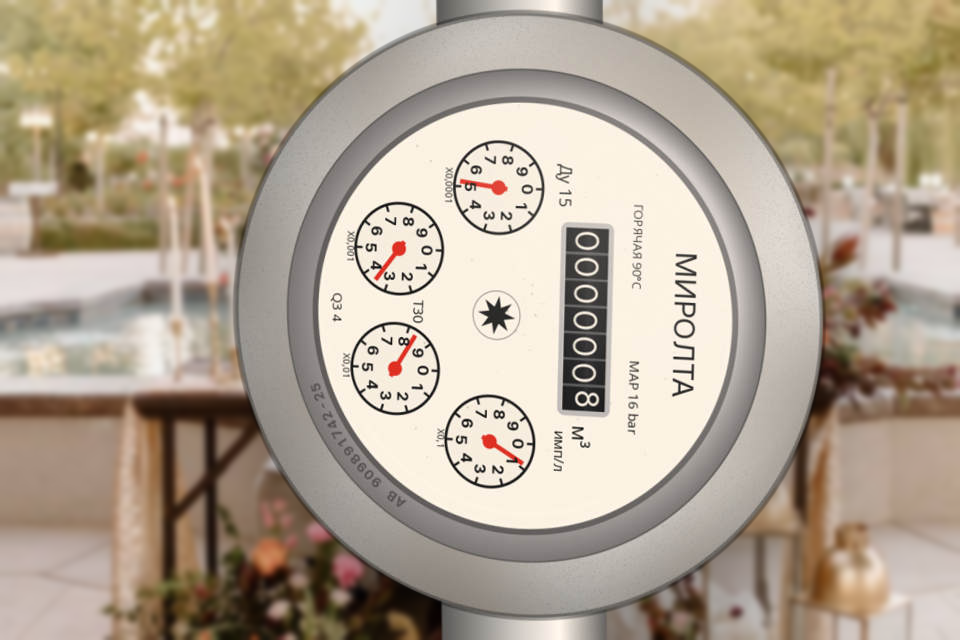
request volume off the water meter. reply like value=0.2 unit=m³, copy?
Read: value=8.0835 unit=m³
